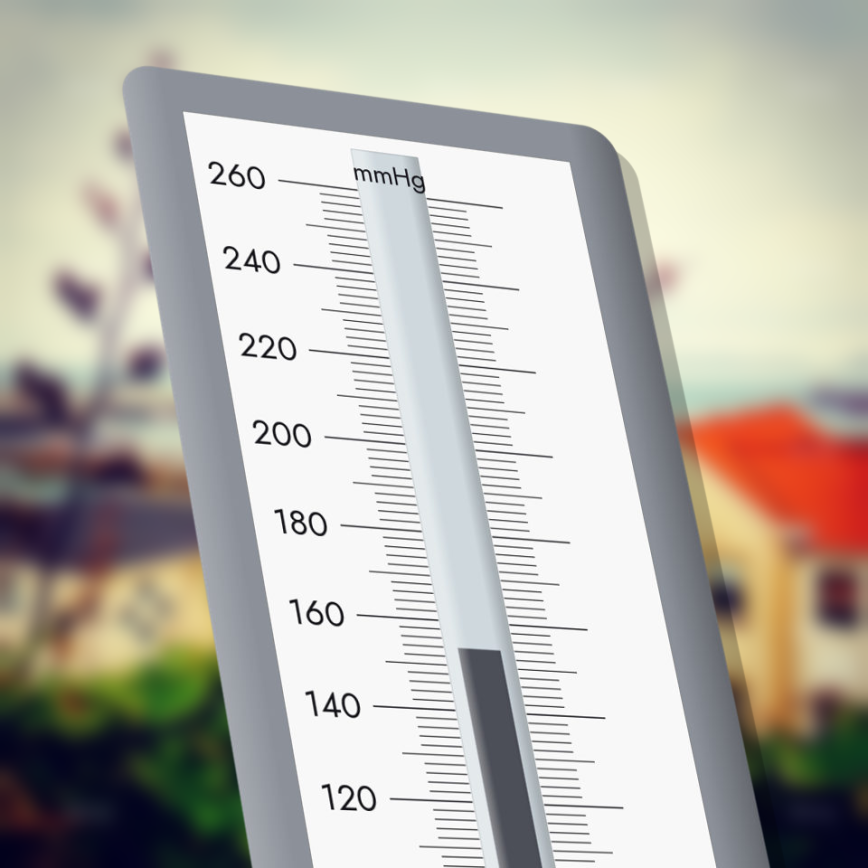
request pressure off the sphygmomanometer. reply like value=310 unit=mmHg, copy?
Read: value=154 unit=mmHg
